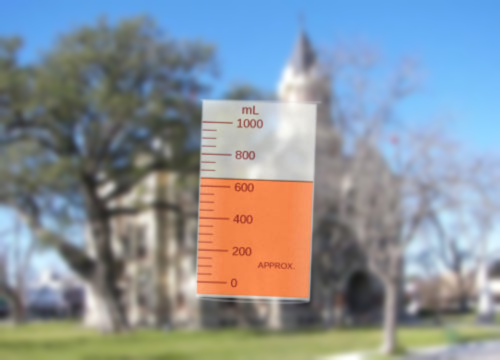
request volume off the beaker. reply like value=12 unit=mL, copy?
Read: value=650 unit=mL
